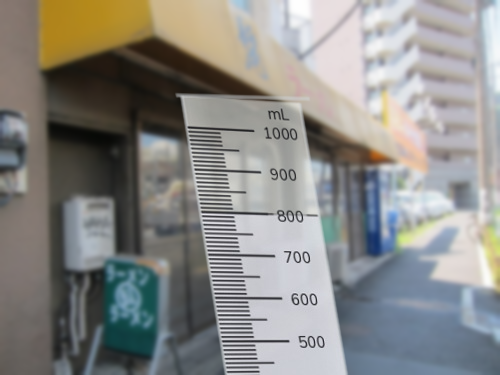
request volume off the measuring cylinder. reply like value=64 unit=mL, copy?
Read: value=800 unit=mL
